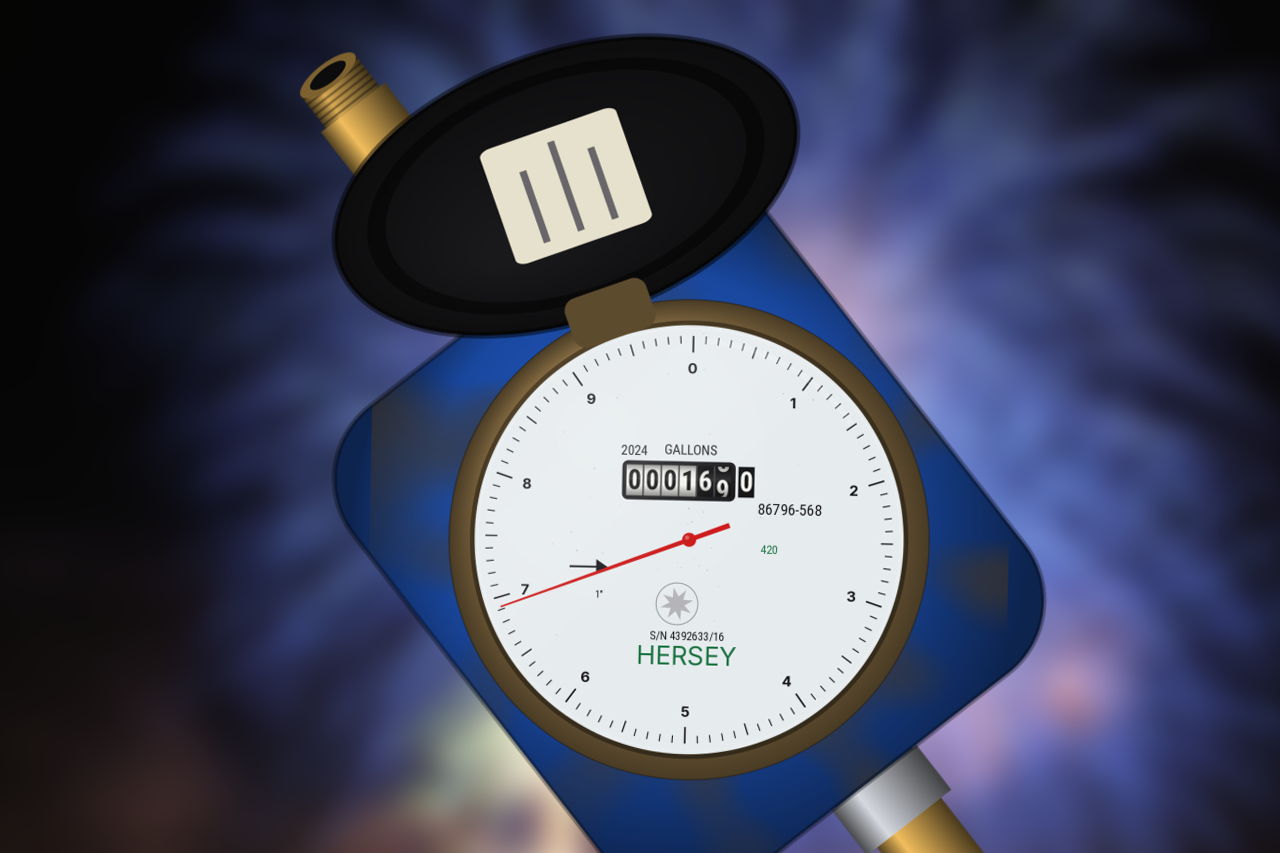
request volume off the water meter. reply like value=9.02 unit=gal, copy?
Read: value=1686.9 unit=gal
